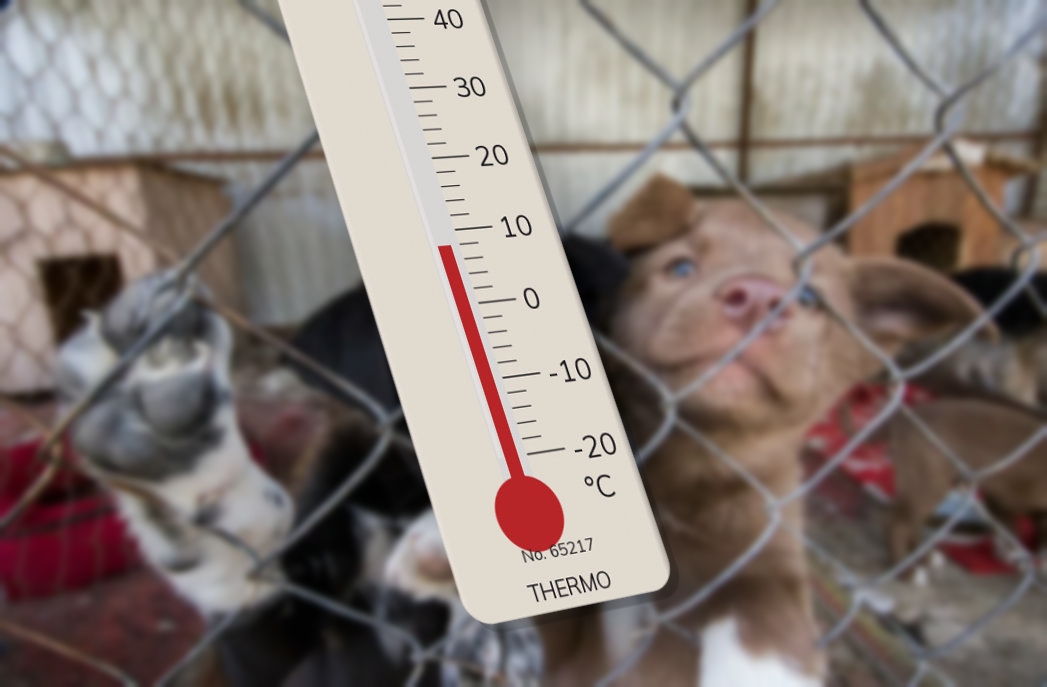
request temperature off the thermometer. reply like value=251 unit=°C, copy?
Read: value=8 unit=°C
